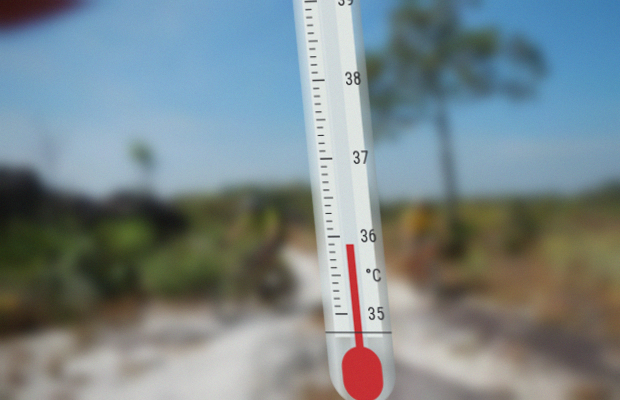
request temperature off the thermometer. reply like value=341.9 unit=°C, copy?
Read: value=35.9 unit=°C
